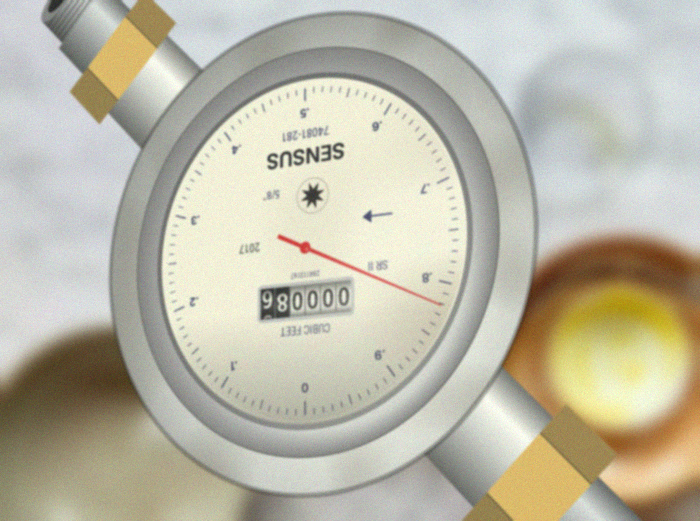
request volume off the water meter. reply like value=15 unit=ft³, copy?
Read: value=85.82 unit=ft³
